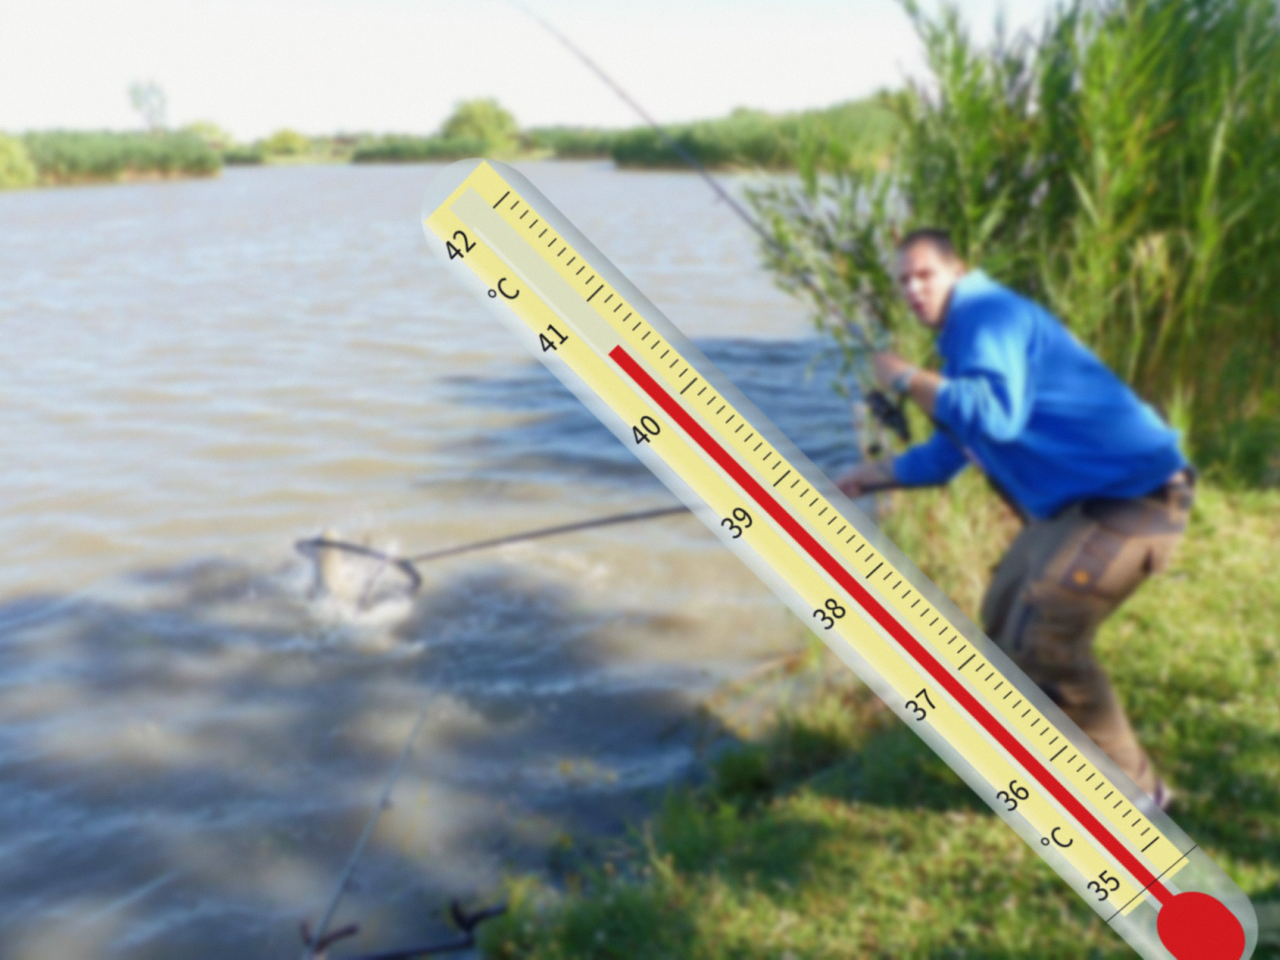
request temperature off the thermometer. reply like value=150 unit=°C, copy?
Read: value=40.6 unit=°C
